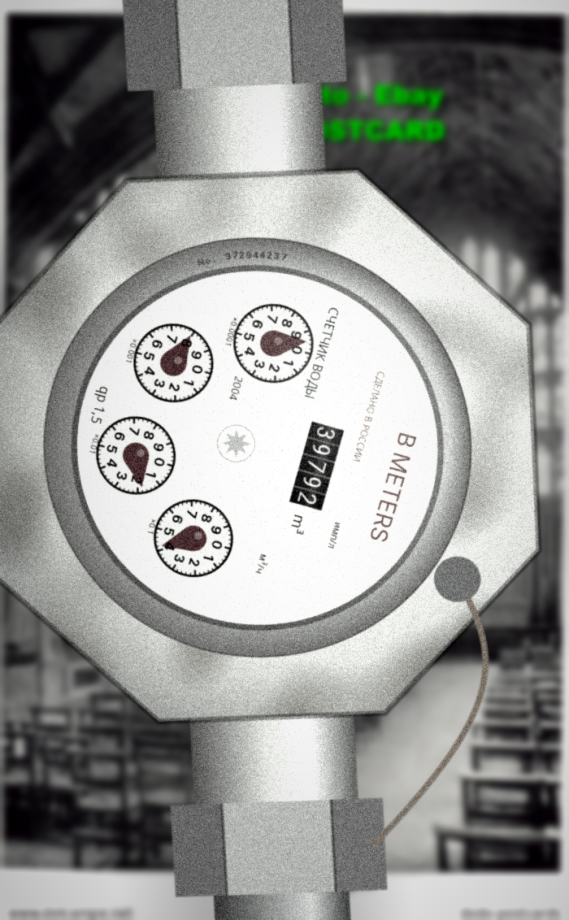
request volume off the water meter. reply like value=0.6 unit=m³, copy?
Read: value=39792.4179 unit=m³
